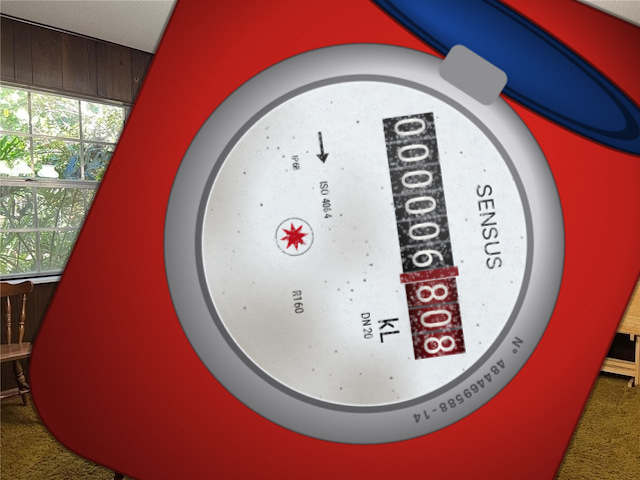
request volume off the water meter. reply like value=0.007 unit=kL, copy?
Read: value=6.808 unit=kL
